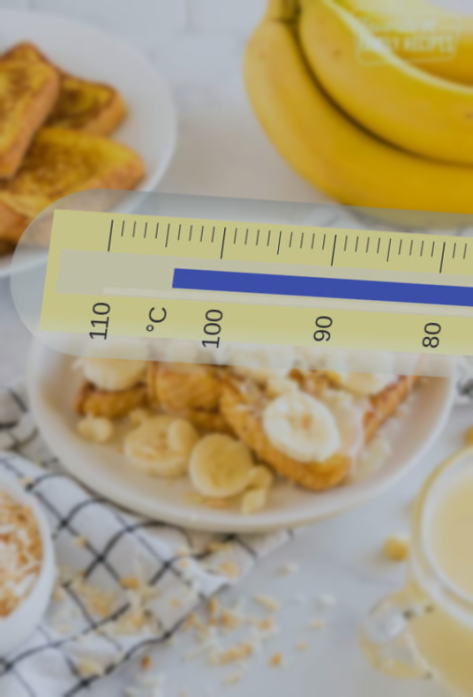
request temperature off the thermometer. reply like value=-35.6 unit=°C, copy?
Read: value=104 unit=°C
